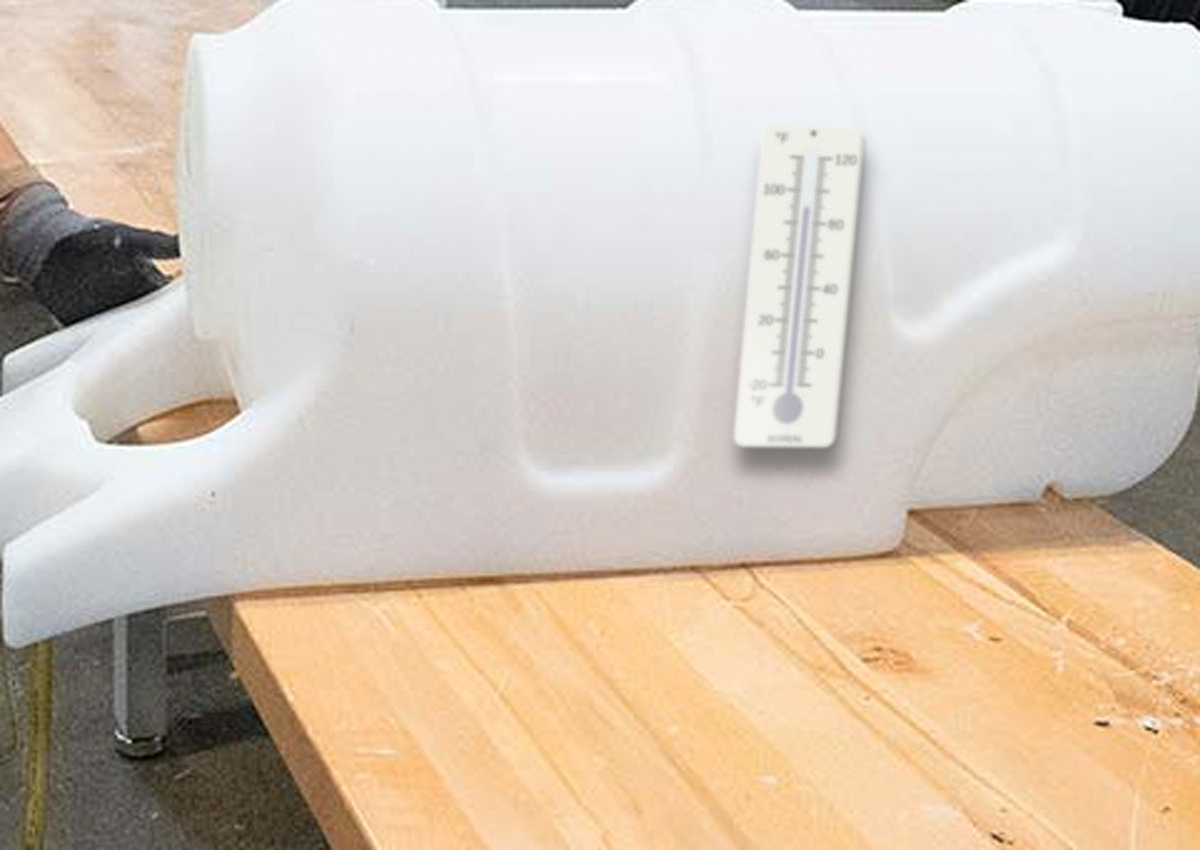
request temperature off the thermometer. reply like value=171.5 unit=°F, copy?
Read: value=90 unit=°F
